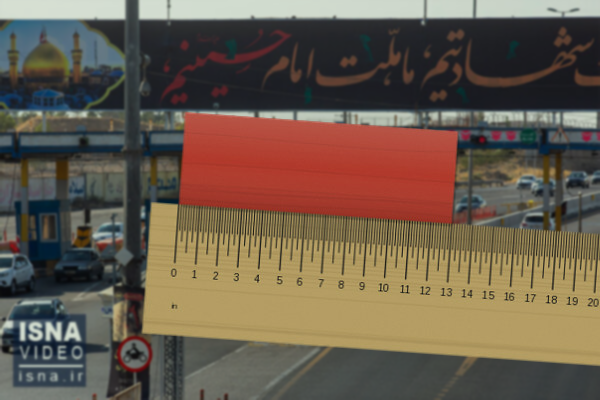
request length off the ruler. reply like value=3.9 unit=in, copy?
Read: value=13 unit=in
